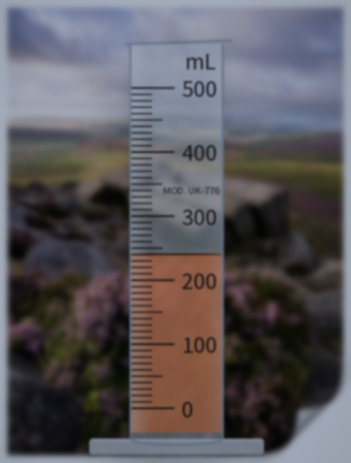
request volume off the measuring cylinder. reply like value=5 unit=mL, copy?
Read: value=240 unit=mL
